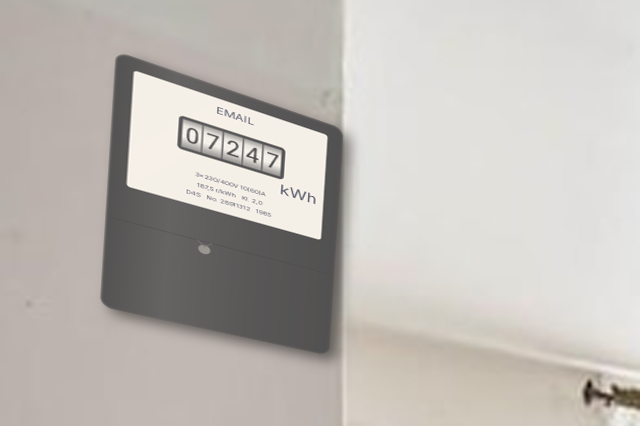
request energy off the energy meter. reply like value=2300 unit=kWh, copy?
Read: value=7247 unit=kWh
